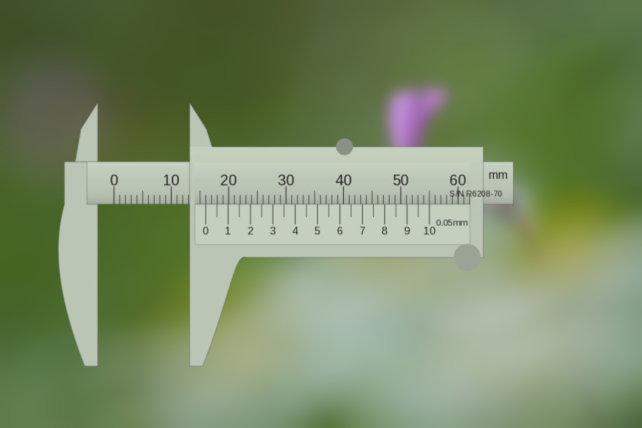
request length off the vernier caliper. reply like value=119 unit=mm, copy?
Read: value=16.0 unit=mm
